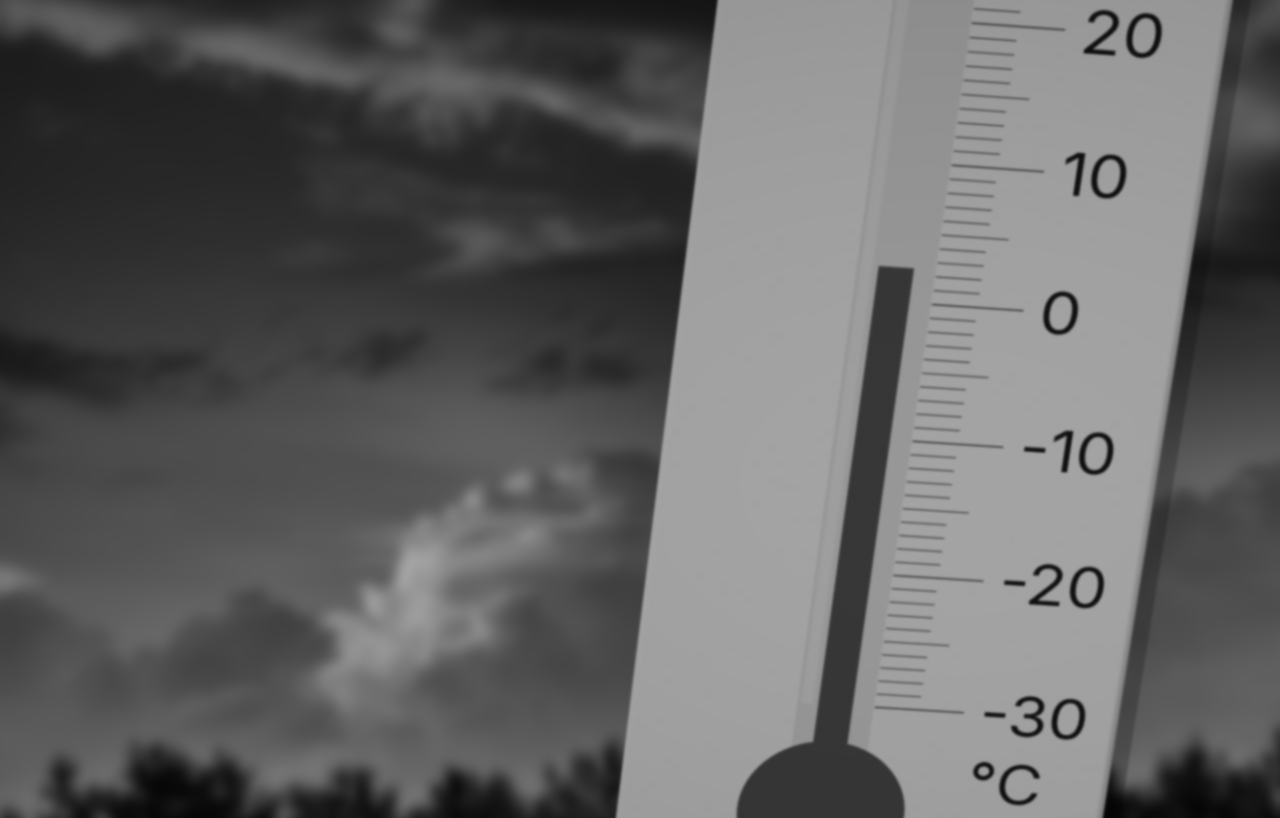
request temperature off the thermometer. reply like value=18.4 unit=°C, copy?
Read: value=2.5 unit=°C
